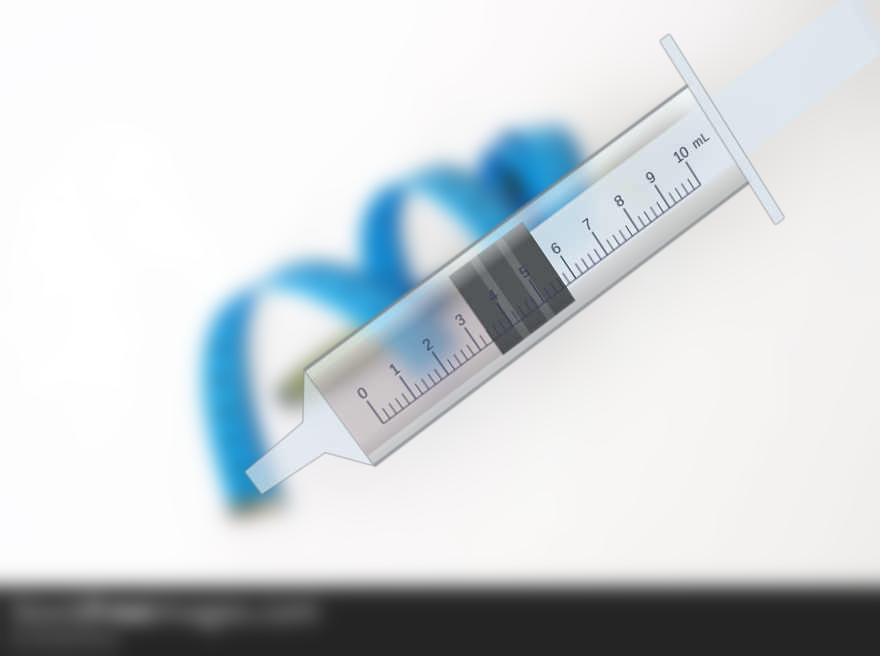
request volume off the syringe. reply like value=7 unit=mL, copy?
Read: value=3.4 unit=mL
